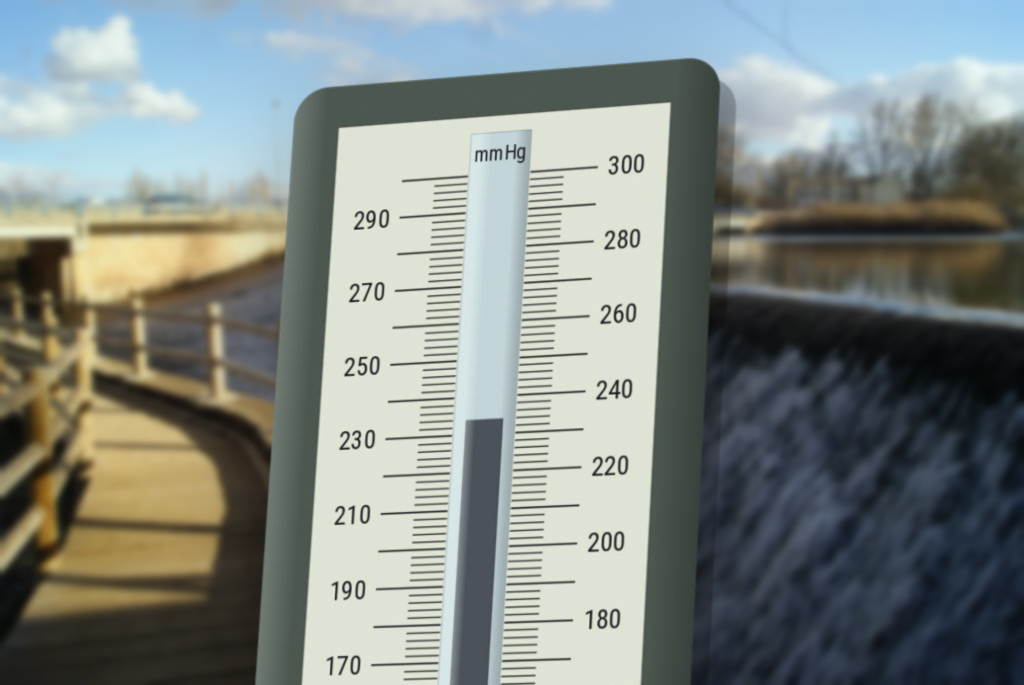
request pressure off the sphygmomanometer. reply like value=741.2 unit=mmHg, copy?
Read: value=234 unit=mmHg
